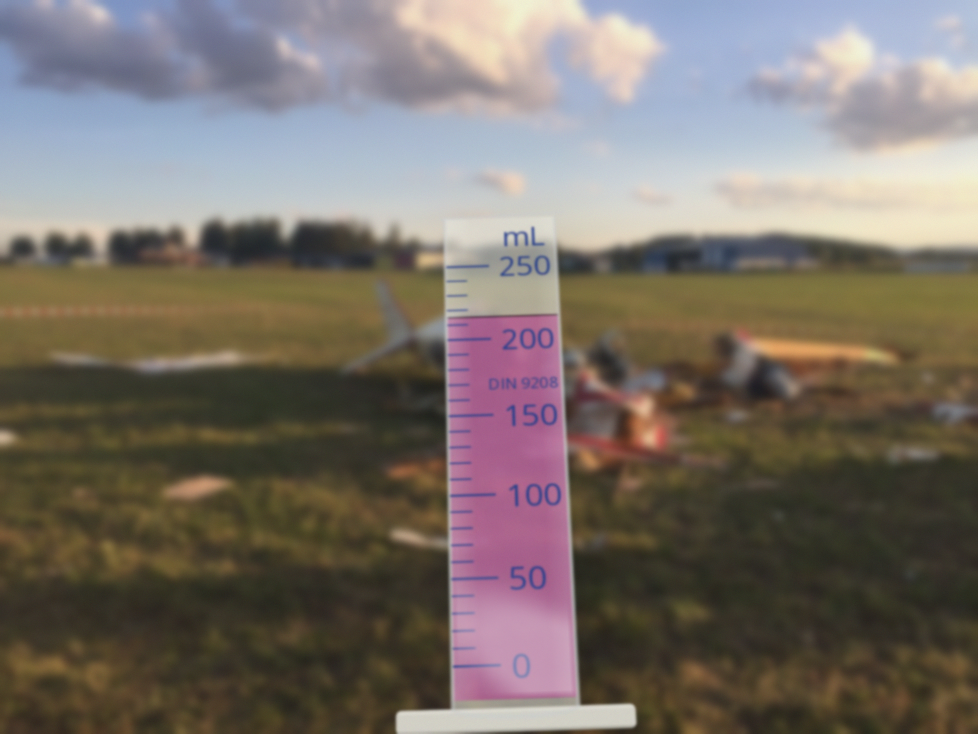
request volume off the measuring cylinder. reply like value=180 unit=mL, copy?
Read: value=215 unit=mL
